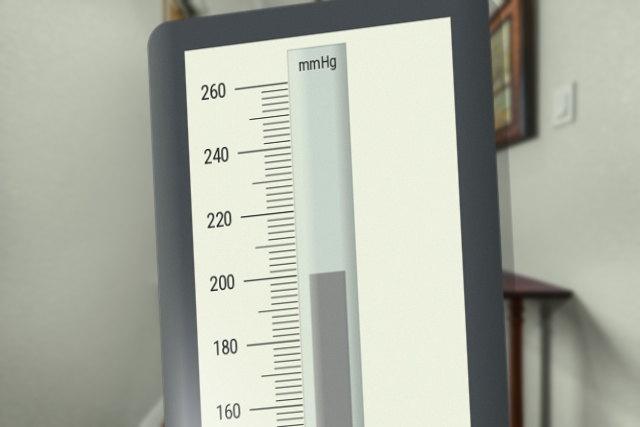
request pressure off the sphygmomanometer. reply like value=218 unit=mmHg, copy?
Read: value=200 unit=mmHg
